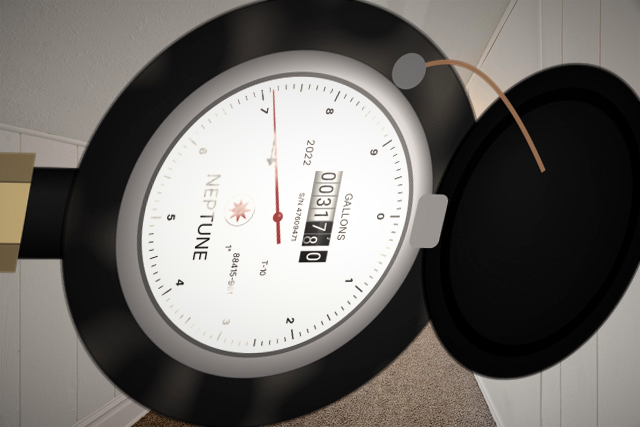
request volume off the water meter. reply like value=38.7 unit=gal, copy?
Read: value=31777.1 unit=gal
